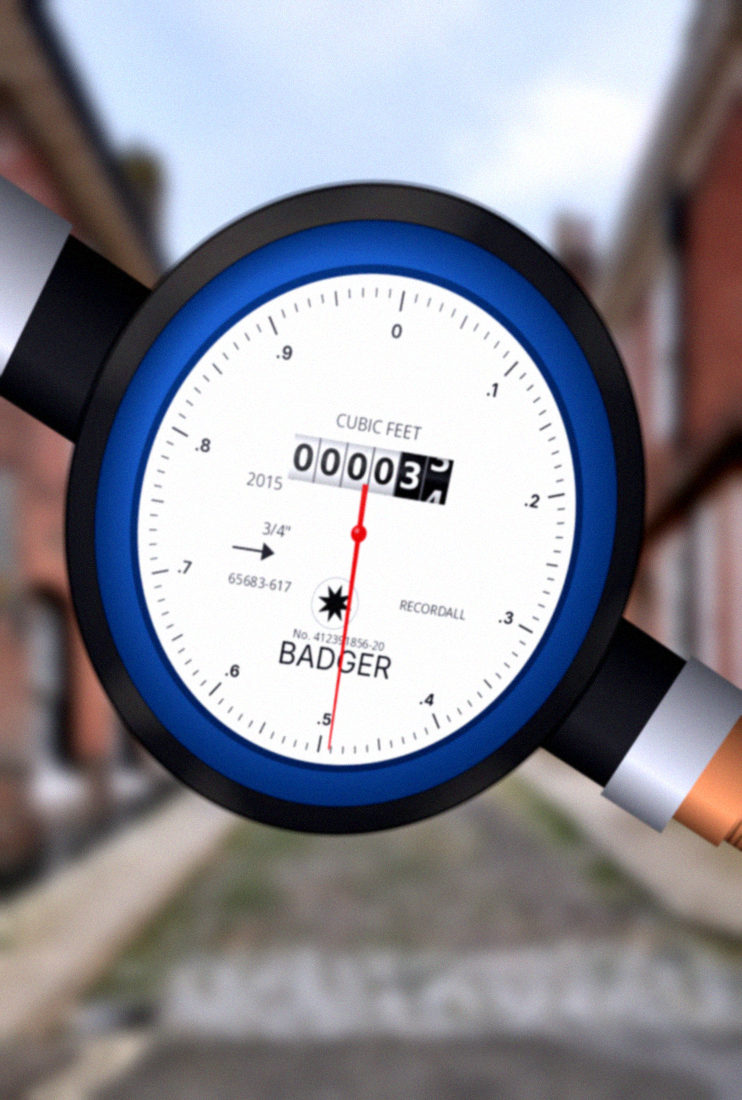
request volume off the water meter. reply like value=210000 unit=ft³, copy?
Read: value=33.49 unit=ft³
